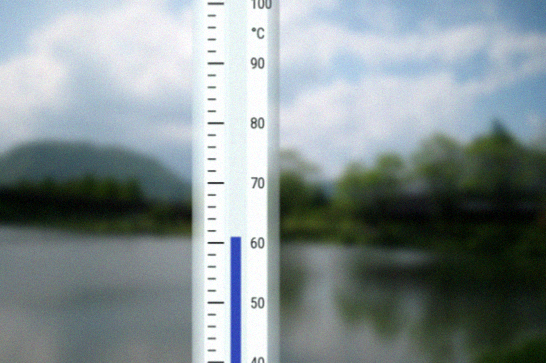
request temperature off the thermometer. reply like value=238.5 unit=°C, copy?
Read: value=61 unit=°C
